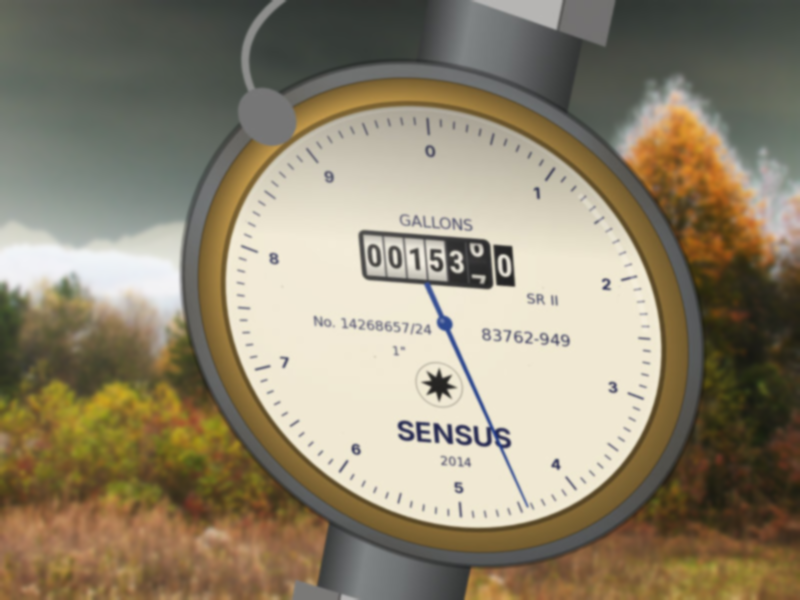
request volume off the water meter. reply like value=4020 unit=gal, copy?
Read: value=15364.4 unit=gal
